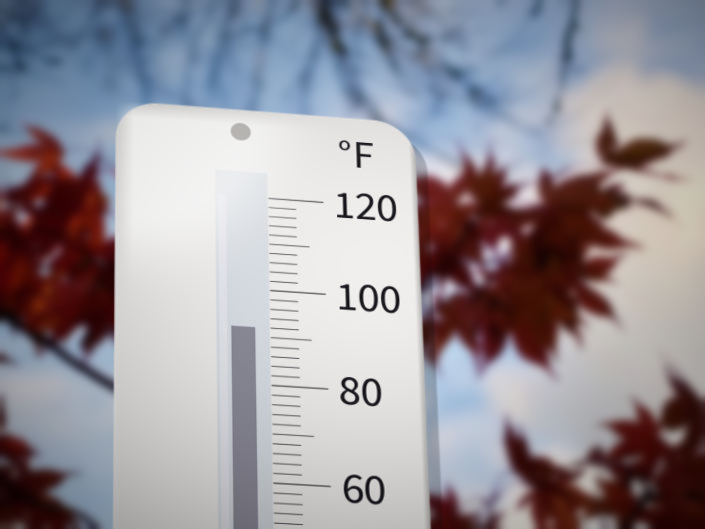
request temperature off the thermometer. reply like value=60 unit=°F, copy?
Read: value=92 unit=°F
